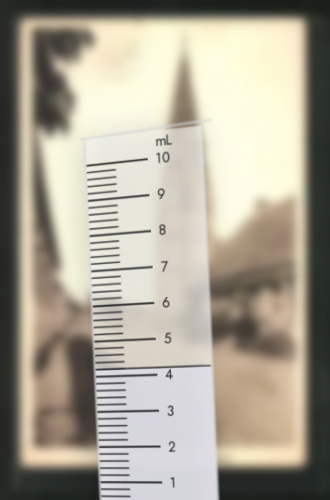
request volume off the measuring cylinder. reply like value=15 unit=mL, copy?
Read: value=4.2 unit=mL
